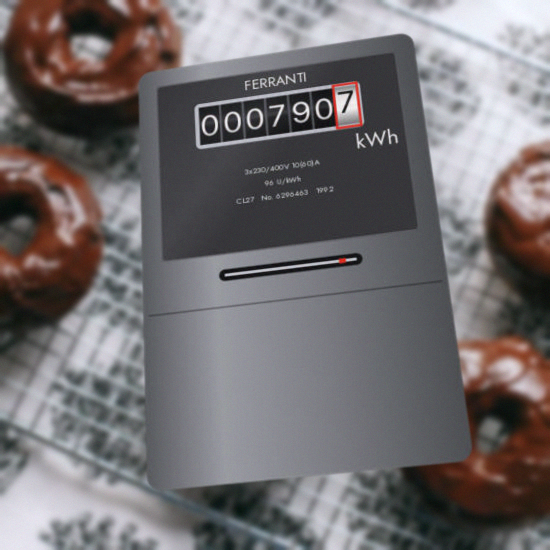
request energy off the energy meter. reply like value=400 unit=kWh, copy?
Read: value=790.7 unit=kWh
